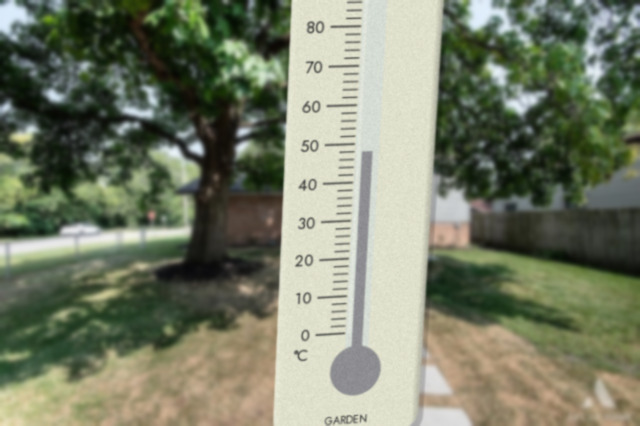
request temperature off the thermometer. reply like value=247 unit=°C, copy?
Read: value=48 unit=°C
